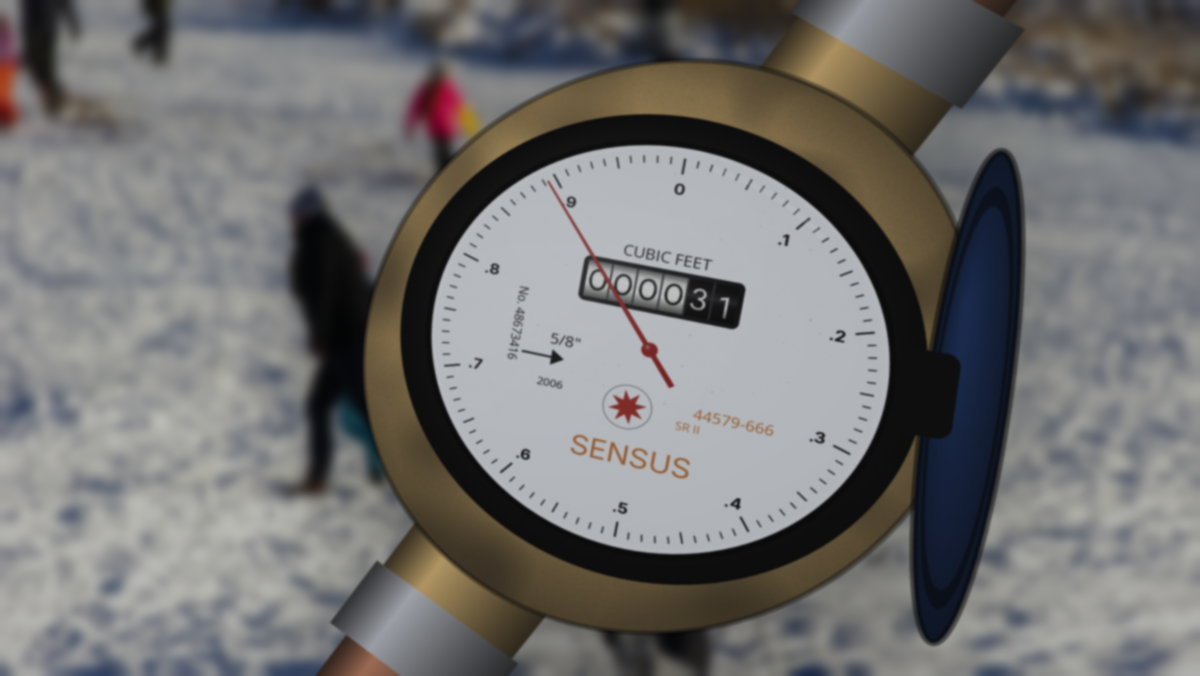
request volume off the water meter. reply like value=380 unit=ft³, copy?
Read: value=30.89 unit=ft³
